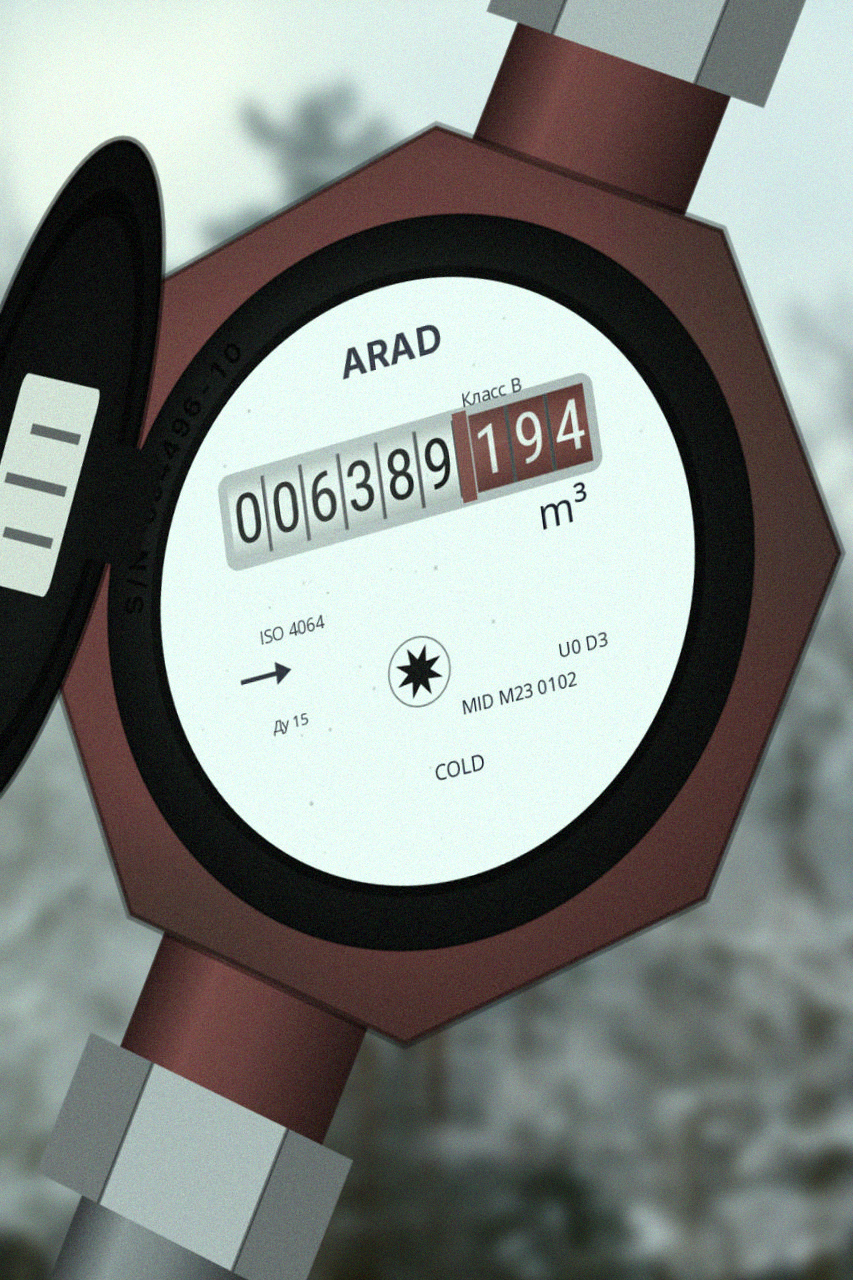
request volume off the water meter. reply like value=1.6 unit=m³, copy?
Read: value=6389.194 unit=m³
